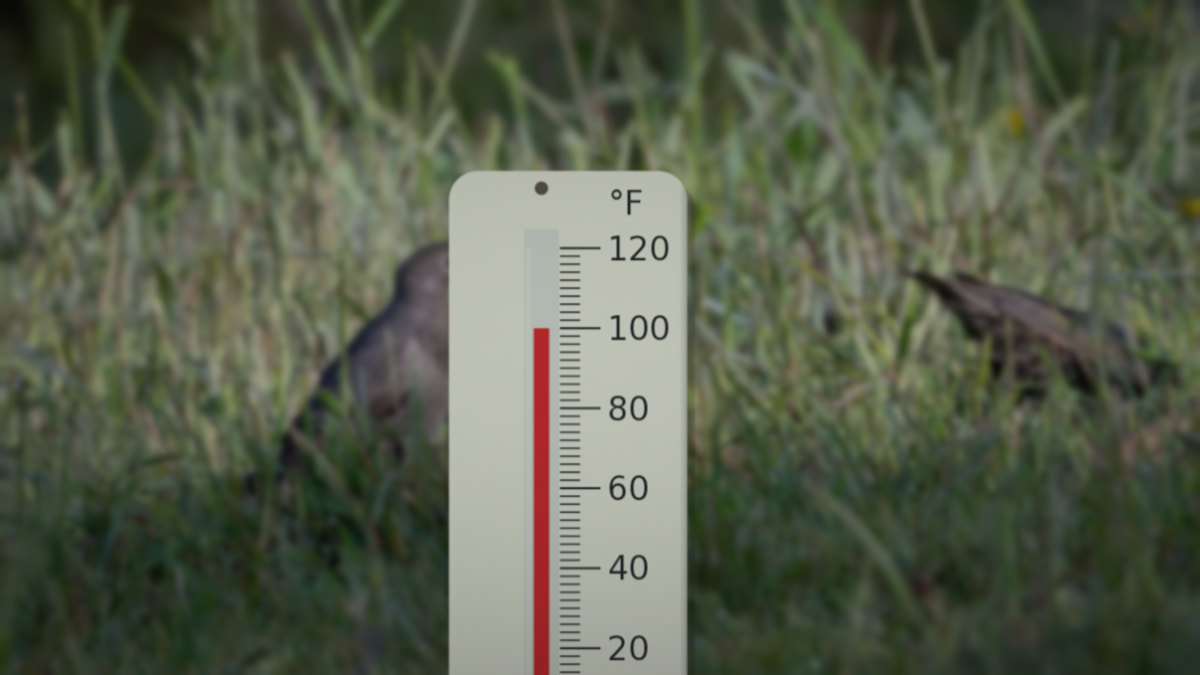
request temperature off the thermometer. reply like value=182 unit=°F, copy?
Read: value=100 unit=°F
